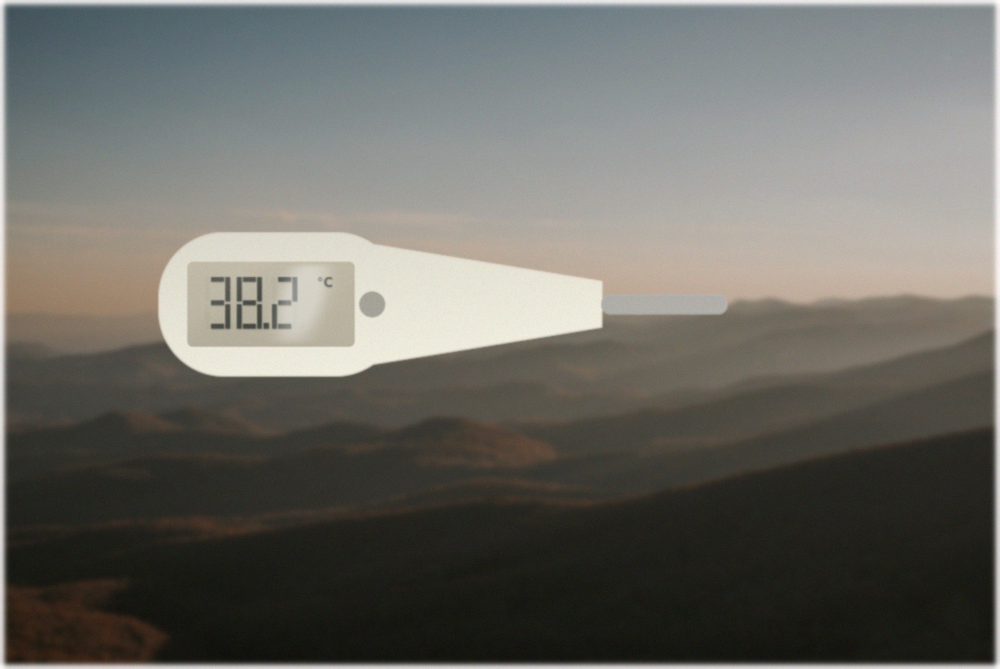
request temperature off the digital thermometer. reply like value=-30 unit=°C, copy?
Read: value=38.2 unit=°C
